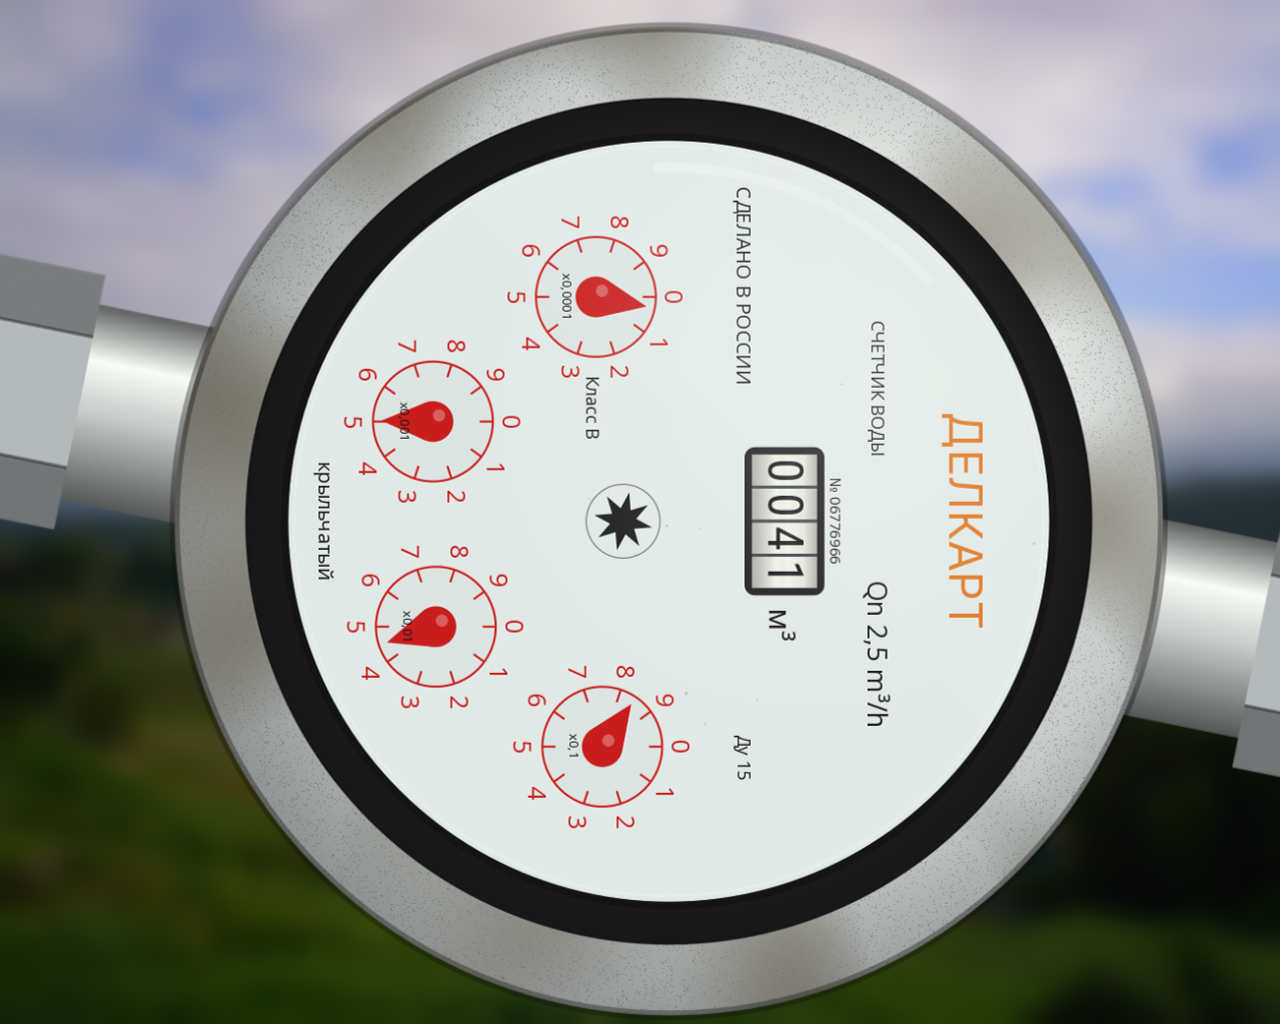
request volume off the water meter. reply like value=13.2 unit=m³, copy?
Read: value=41.8450 unit=m³
